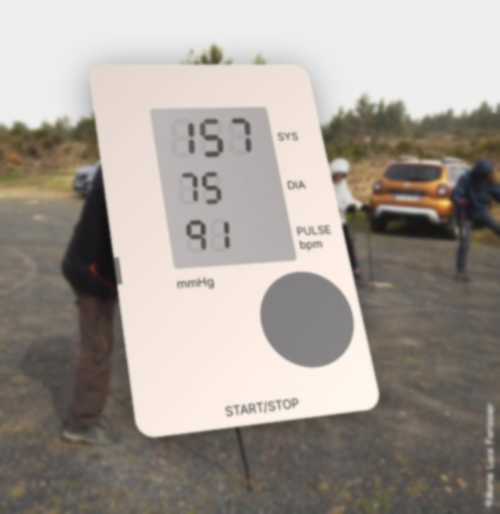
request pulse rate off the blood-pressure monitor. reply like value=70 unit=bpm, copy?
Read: value=91 unit=bpm
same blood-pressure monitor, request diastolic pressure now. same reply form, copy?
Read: value=75 unit=mmHg
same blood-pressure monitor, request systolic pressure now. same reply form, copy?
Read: value=157 unit=mmHg
